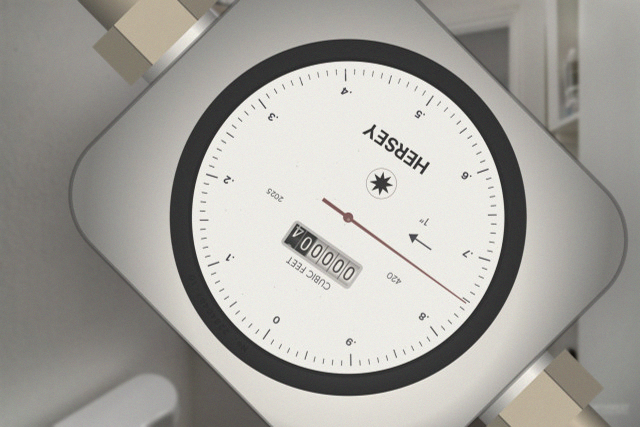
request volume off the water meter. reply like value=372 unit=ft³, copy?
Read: value=3.75 unit=ft³
